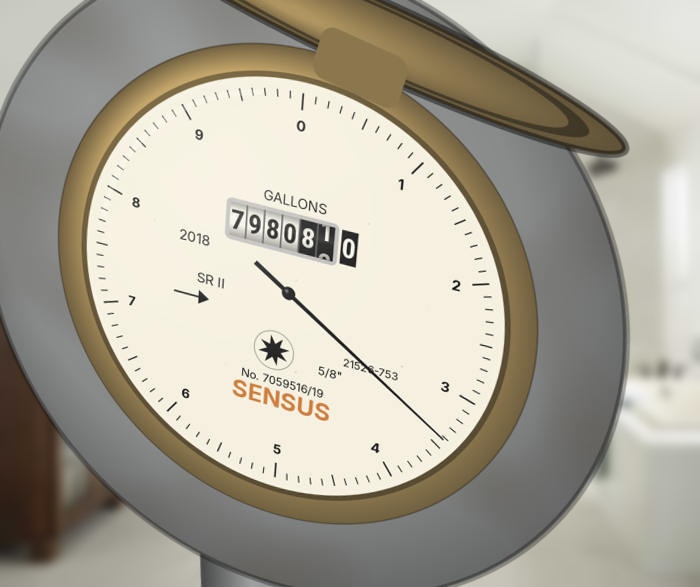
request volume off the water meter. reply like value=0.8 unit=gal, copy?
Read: value=7980813.4 unit=gal
